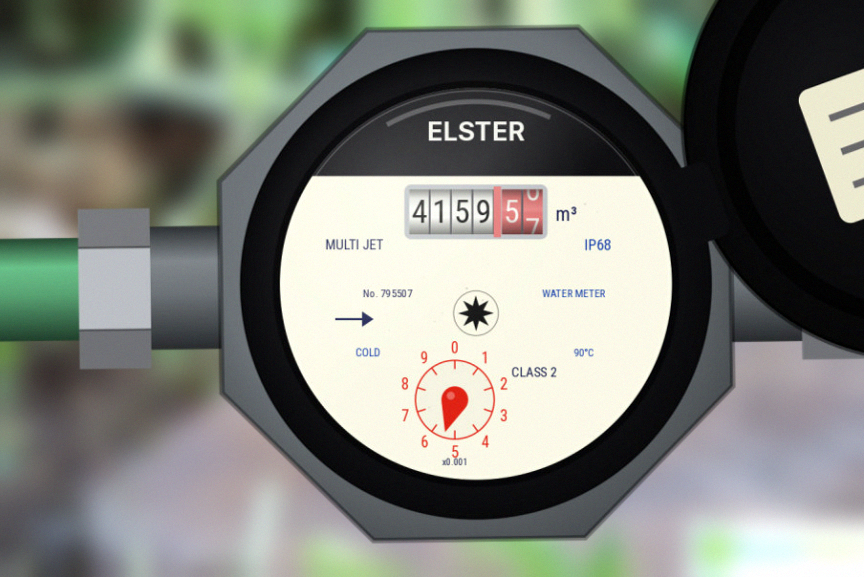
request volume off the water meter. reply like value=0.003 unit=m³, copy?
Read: value=4159.565 unit=m³
